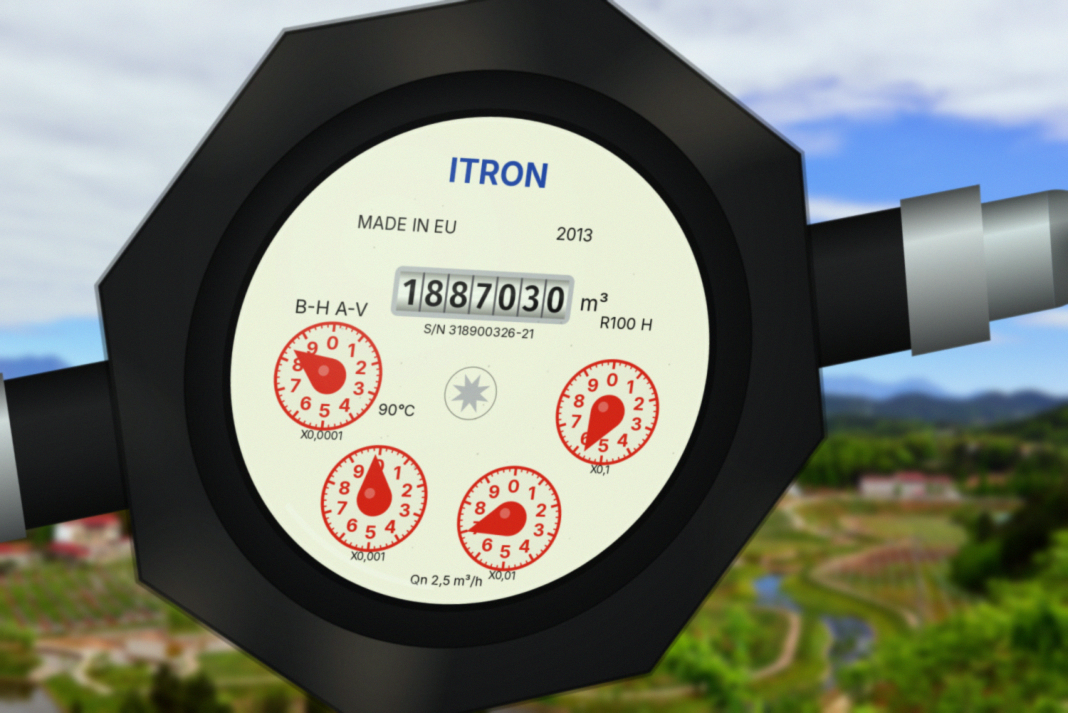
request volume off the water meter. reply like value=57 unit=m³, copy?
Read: value=1887030.5698 unit=m³
